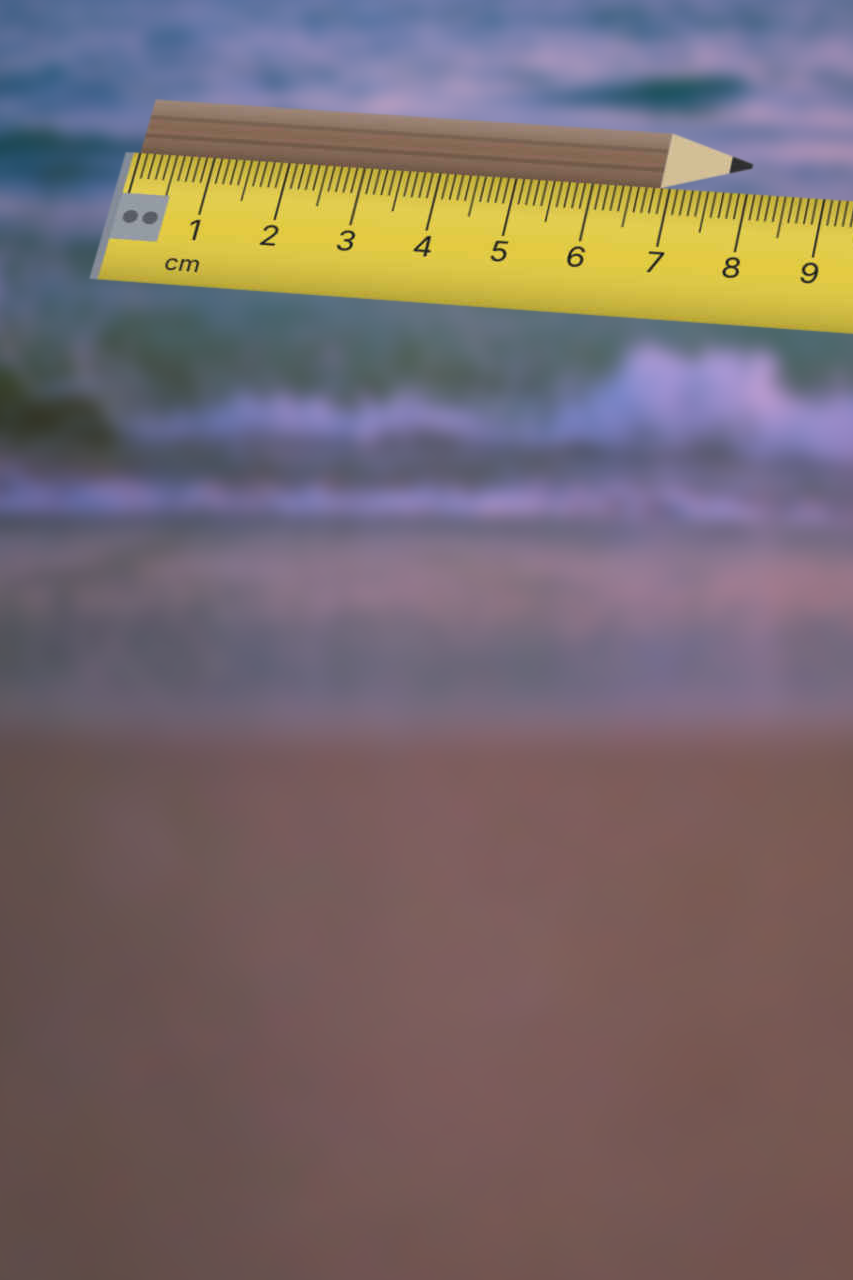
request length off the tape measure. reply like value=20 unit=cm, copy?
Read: value=8 unit=cm
